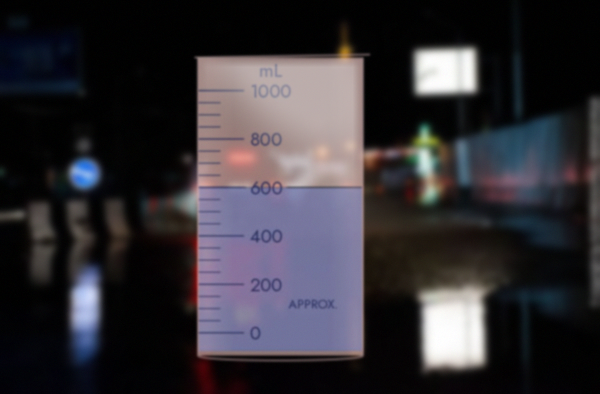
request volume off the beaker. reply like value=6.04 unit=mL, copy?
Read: value=600 unit=mL
